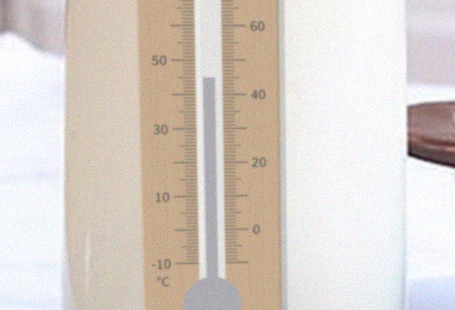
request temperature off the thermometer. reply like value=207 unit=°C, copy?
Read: value=45 unit=°C
